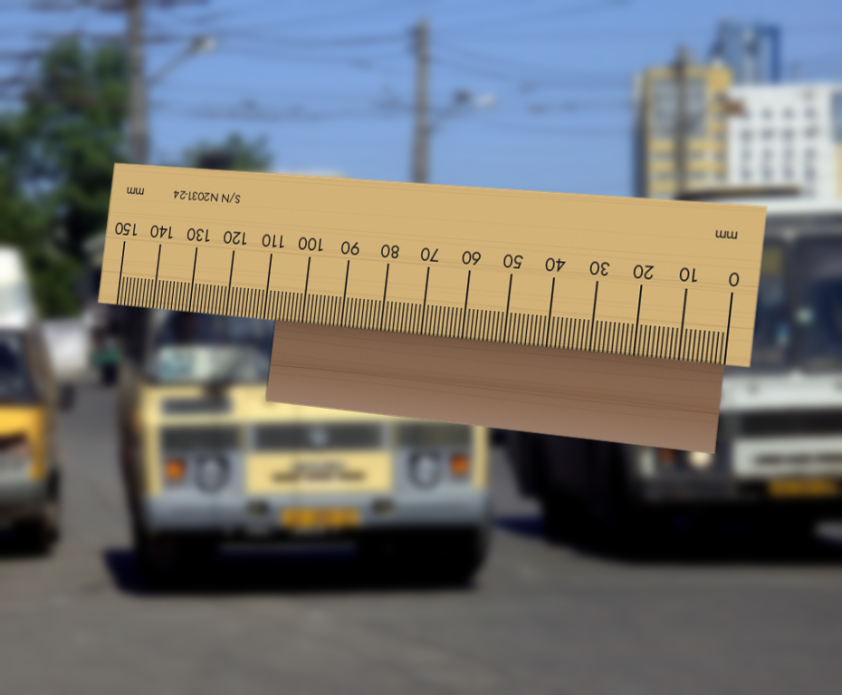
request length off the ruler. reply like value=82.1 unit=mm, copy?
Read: value=107 unit=mm
